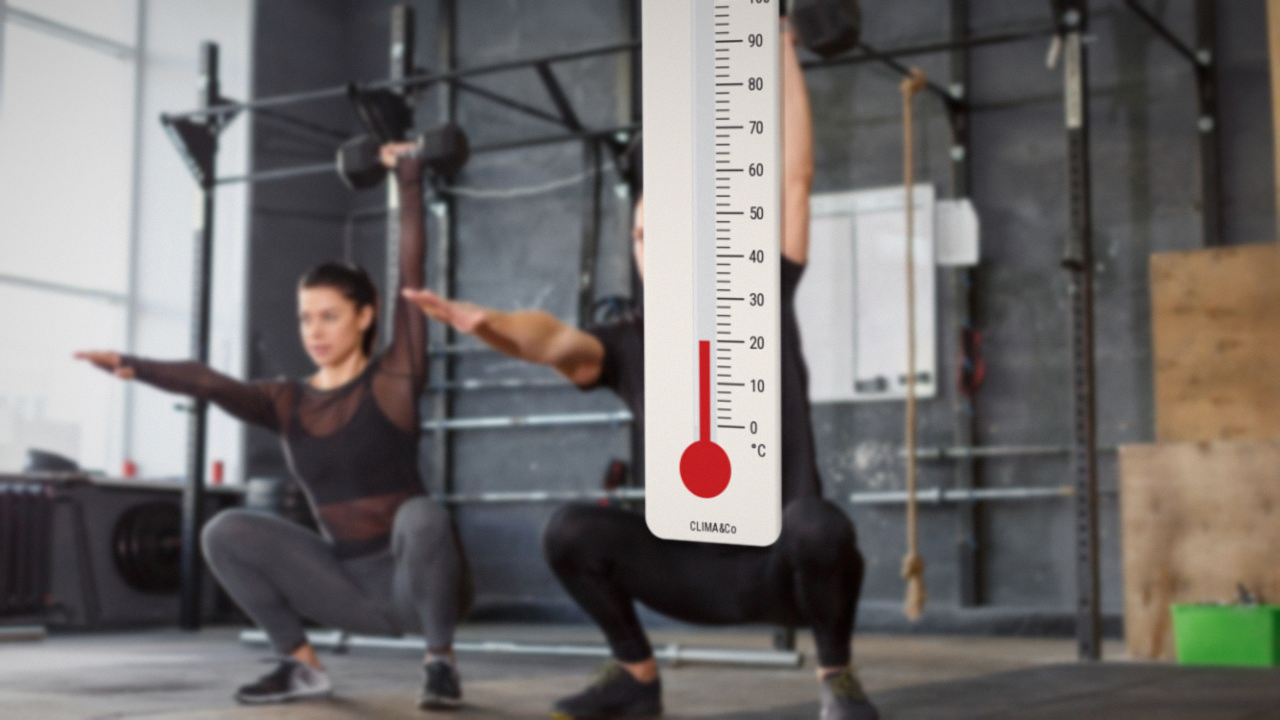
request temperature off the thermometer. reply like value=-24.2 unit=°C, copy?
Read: value=20 unit=°C
